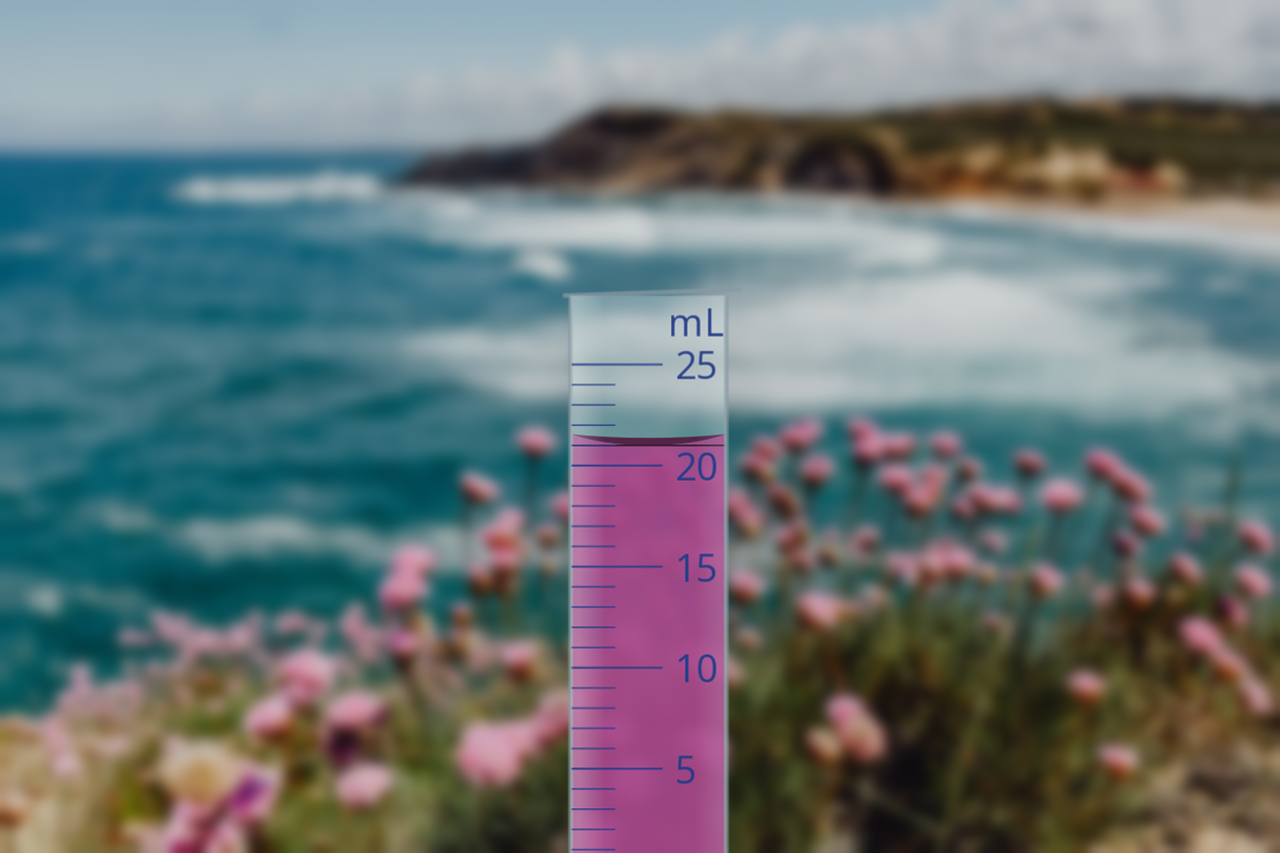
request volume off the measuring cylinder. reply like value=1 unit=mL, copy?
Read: value=21 unit=mL
